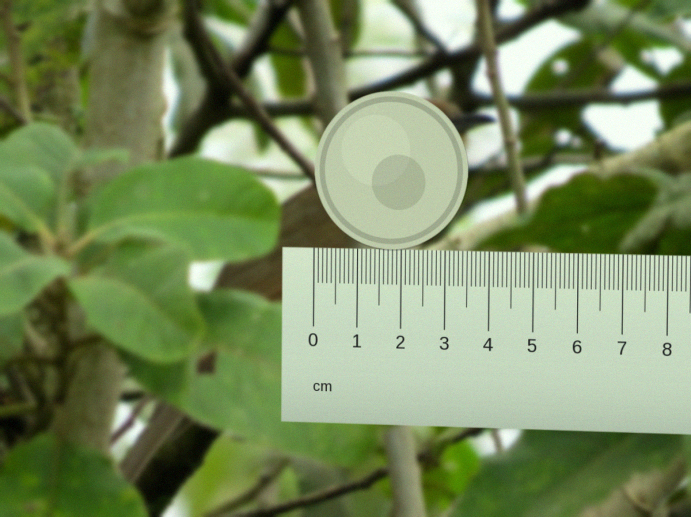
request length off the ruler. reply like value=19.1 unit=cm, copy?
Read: value=3.5 unit=cm
